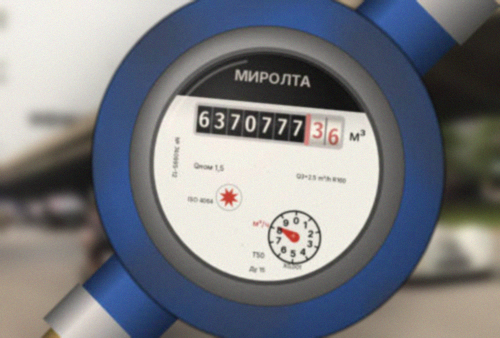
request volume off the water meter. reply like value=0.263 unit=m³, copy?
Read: value=6370777.358 unit=m³
